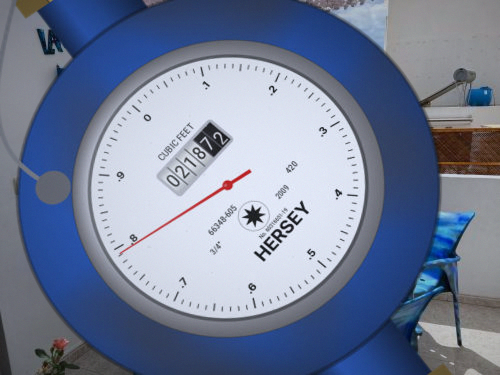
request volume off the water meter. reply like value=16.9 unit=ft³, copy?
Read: value=21871.79 unit=ft³
